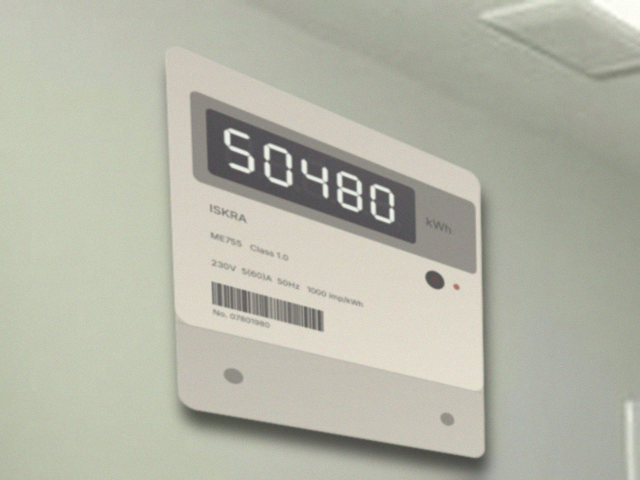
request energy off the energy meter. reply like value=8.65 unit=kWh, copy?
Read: value=50480 unit=kWh
